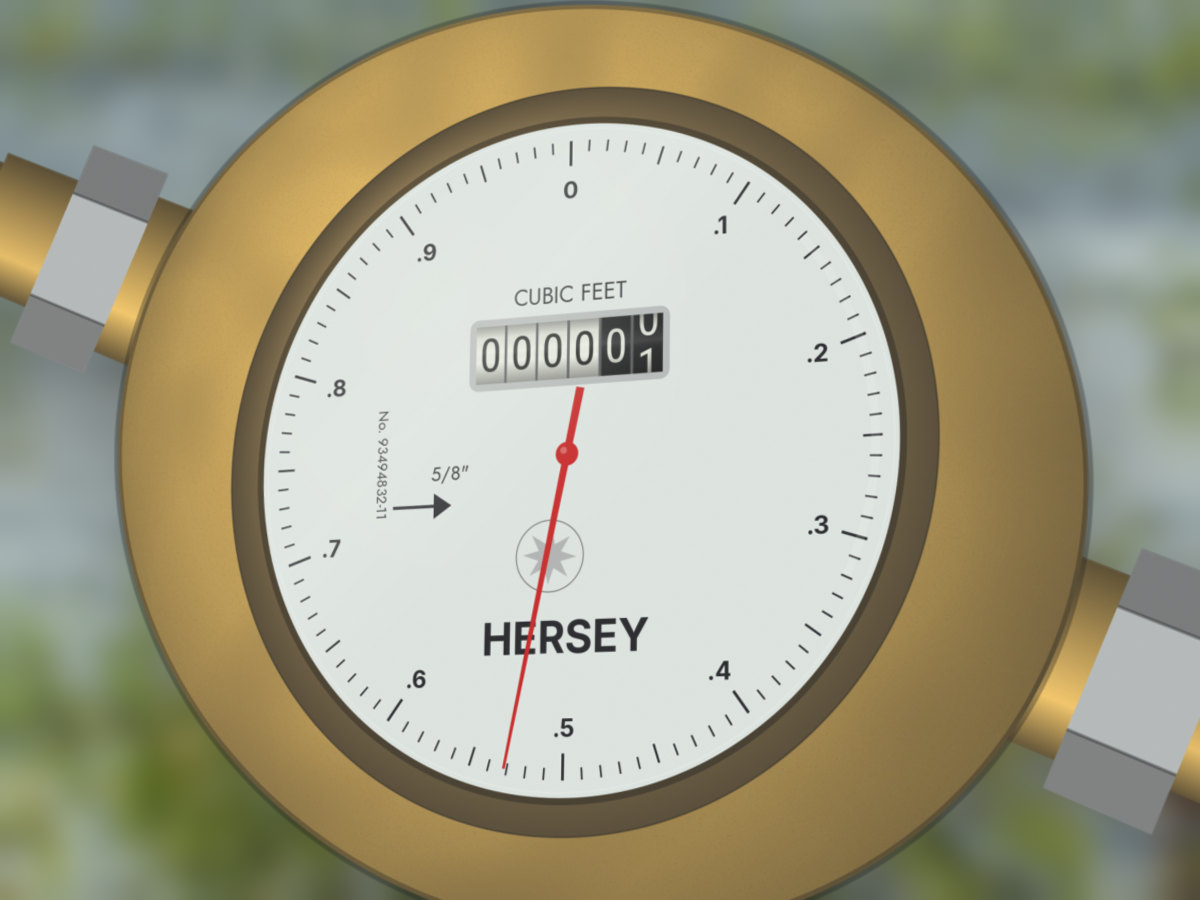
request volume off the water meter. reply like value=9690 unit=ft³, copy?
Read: value=0.53 unit=ft³
